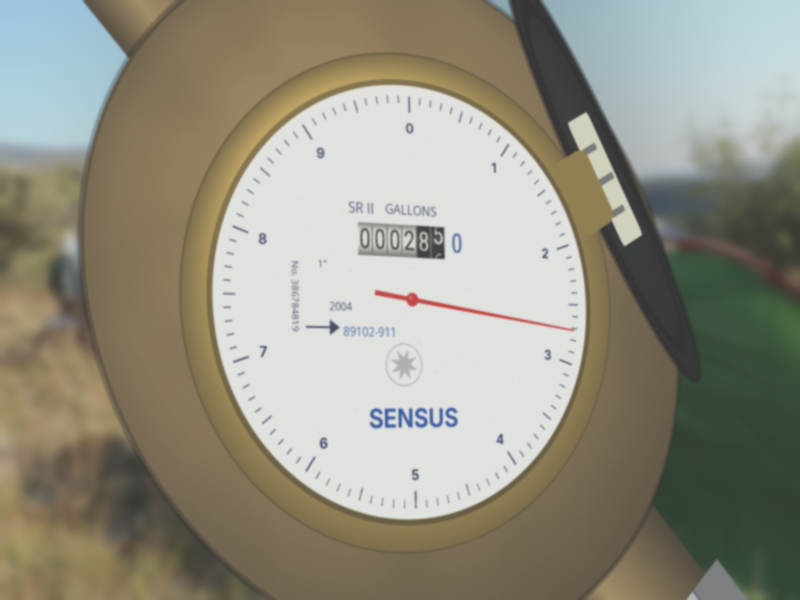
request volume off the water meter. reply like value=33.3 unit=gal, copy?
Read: value=2852.7 unit=gal
